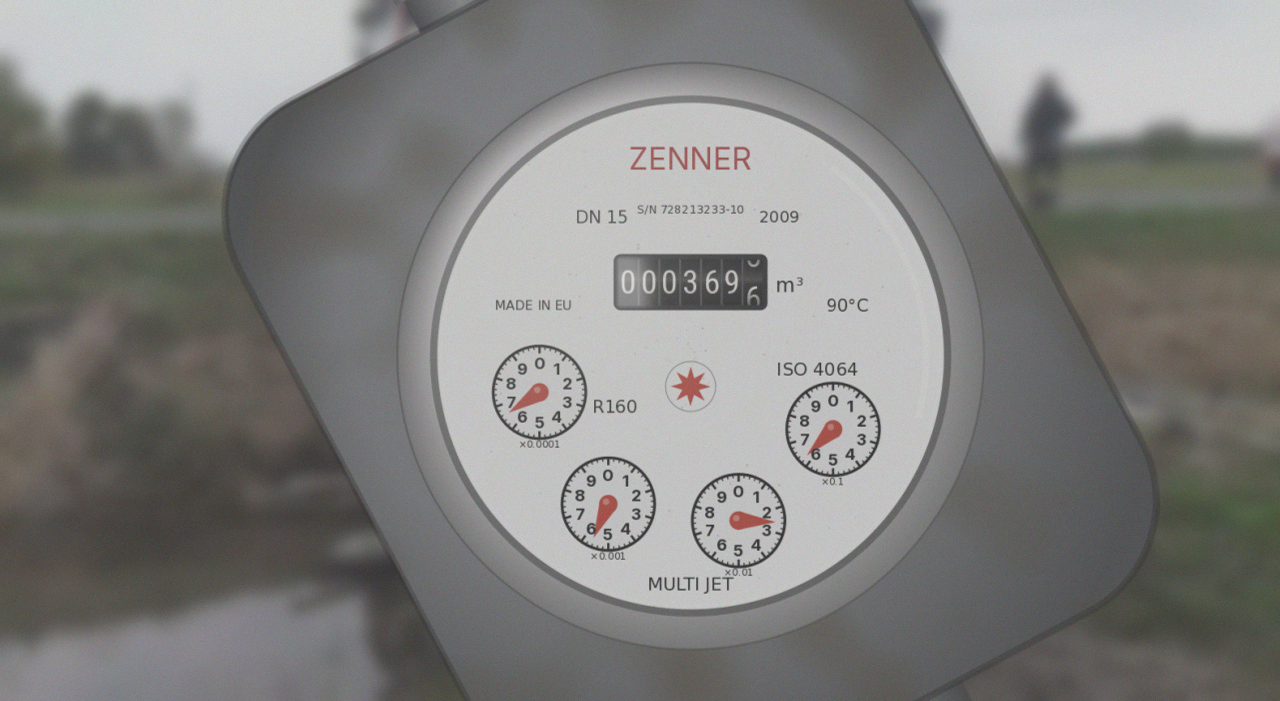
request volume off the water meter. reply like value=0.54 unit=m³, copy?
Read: value=3695.6256 unit=m³
